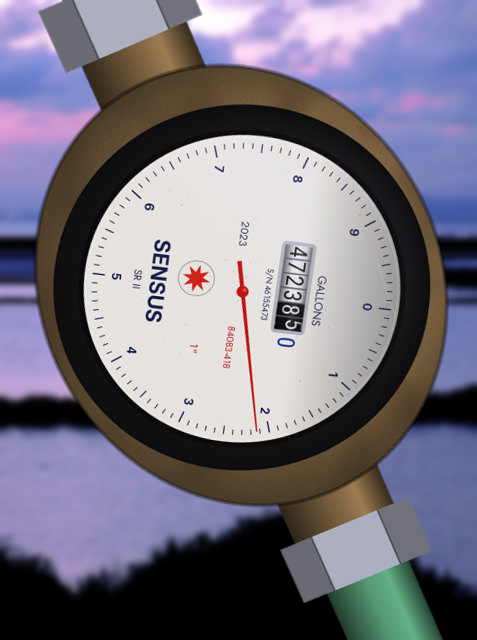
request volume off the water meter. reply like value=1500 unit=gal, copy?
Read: value=4723852.1 unit=gal
